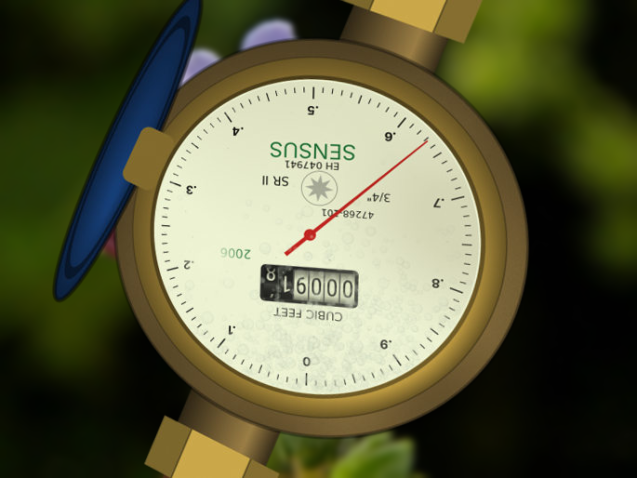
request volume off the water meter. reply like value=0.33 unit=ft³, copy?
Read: value=917.63 unit=ft³
